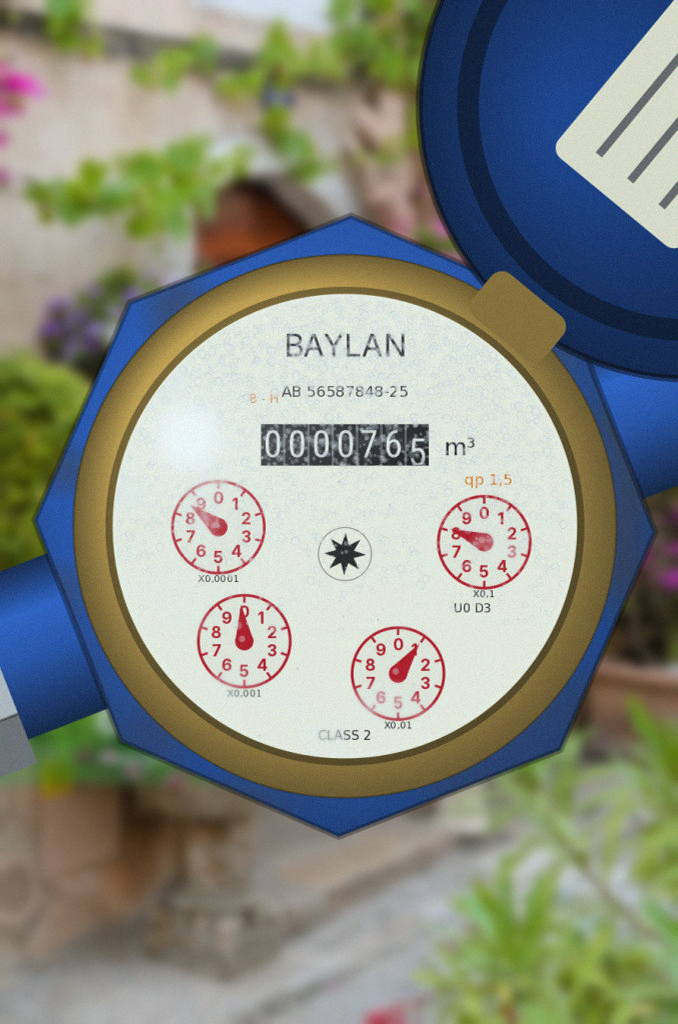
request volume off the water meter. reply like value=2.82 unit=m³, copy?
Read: value=764.8098 unit=m³
